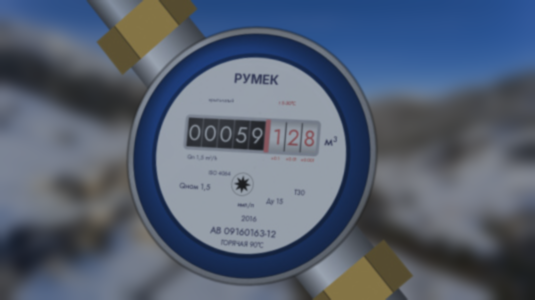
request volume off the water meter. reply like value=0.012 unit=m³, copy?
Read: value=59.128 unit=m³
